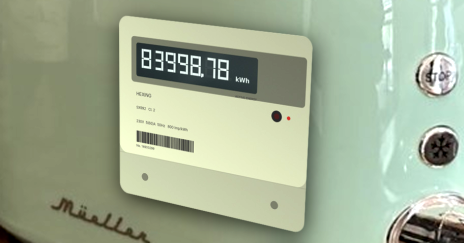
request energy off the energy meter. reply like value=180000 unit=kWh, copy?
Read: value=83998.78 unit=kWh
